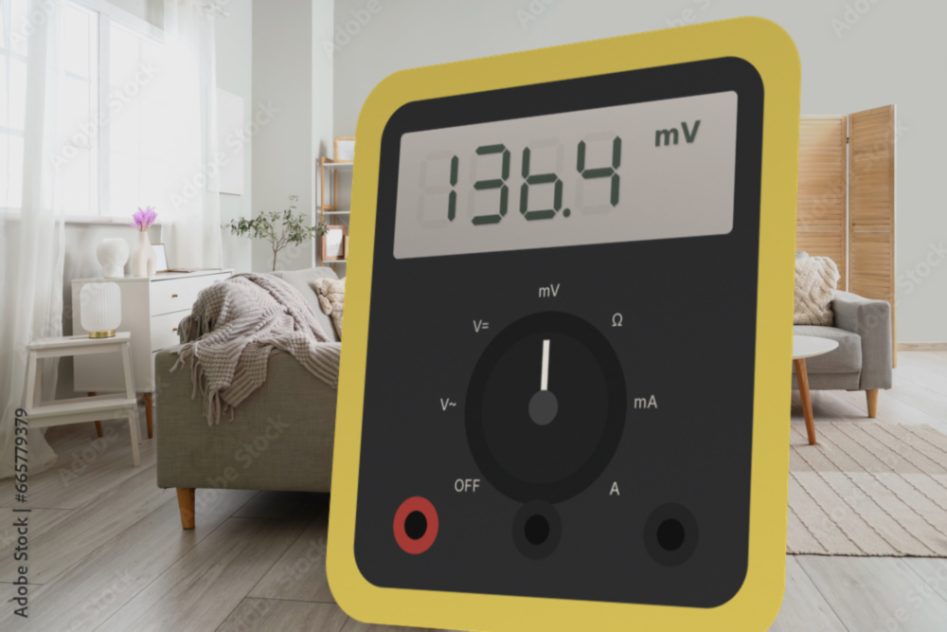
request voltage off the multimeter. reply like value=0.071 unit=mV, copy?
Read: value=136.4 unit=mV
